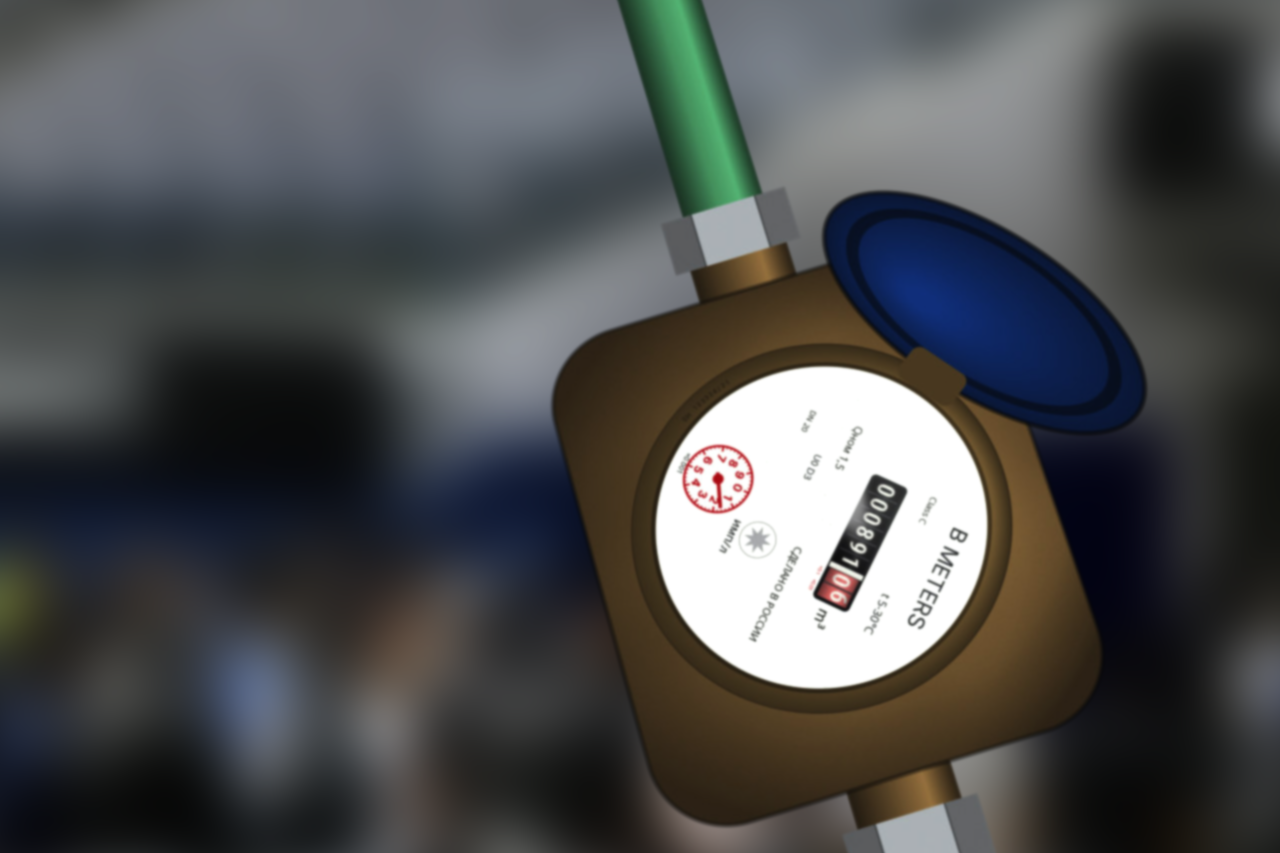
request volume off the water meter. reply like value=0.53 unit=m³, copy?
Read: value=891.061 unit=m³
